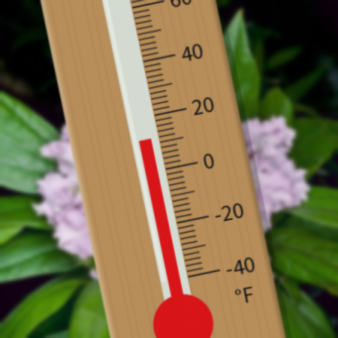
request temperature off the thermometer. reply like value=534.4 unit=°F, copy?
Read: value=12 unit=°F
